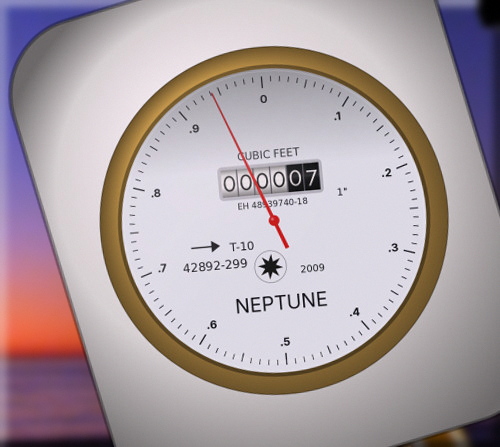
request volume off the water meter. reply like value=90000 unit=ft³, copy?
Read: value=6.94 unit=ft³
